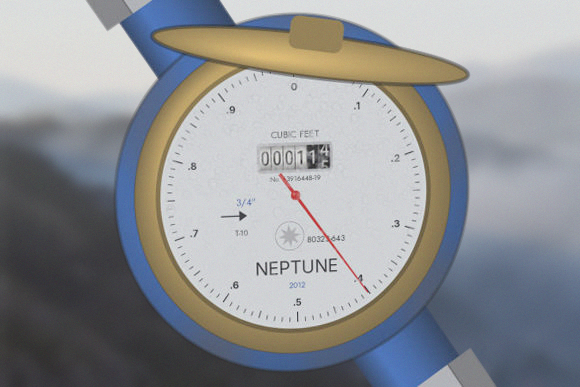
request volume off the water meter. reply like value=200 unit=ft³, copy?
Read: value=114.40 unit=ft³
